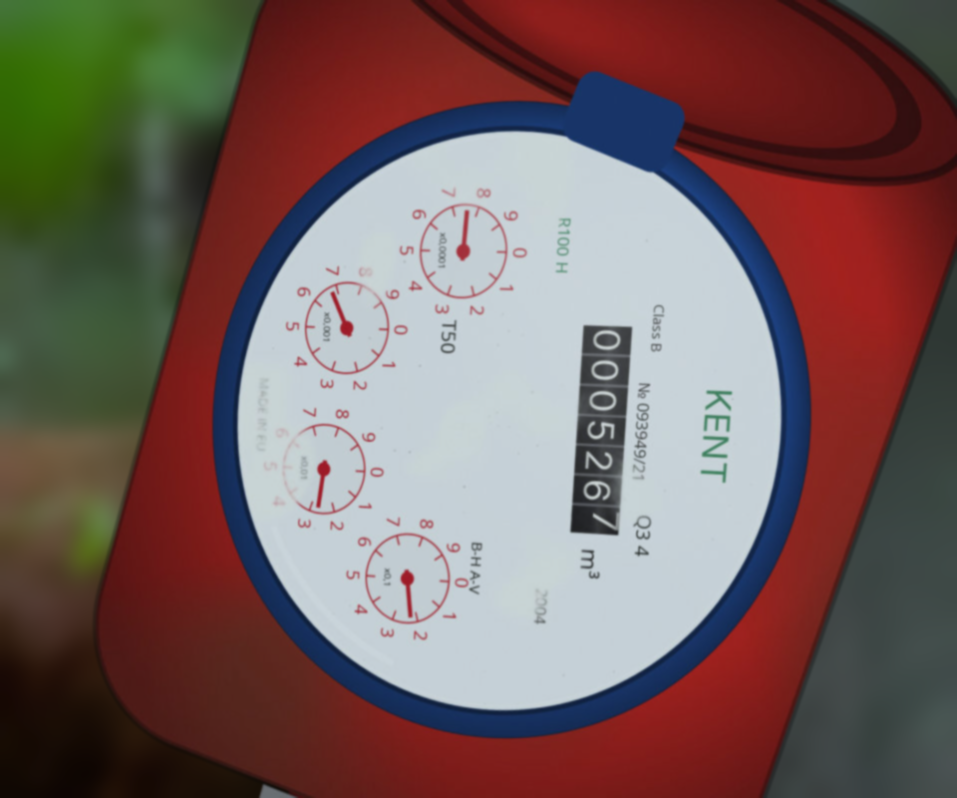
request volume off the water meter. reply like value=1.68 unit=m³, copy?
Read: value=5267.2267 unit=m³
